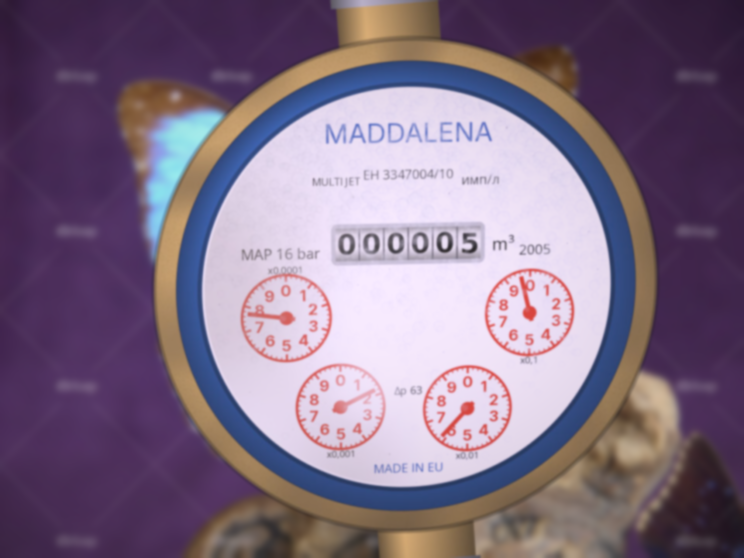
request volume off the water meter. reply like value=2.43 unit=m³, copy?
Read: value=4.9617 unit=m³
